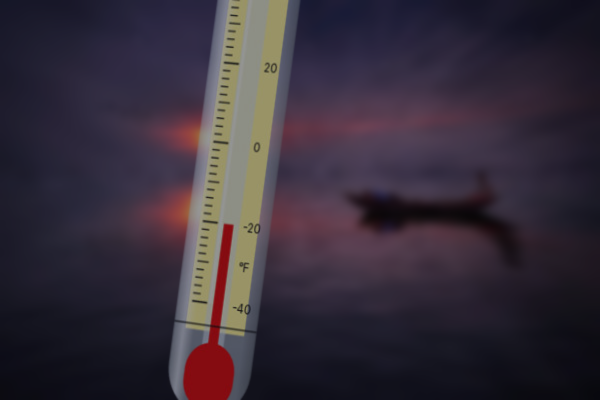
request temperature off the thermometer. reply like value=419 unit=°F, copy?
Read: value=-20 unit=°F
